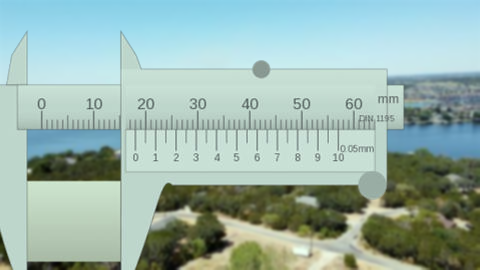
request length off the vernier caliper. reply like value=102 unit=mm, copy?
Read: value=18.0 unit=mm
